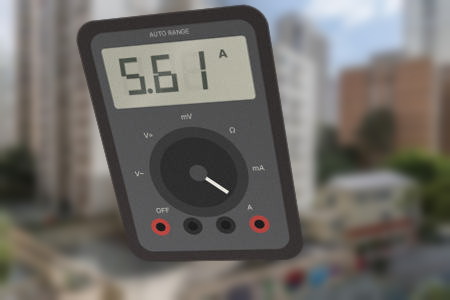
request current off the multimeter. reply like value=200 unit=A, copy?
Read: value=5.61 unit=A
